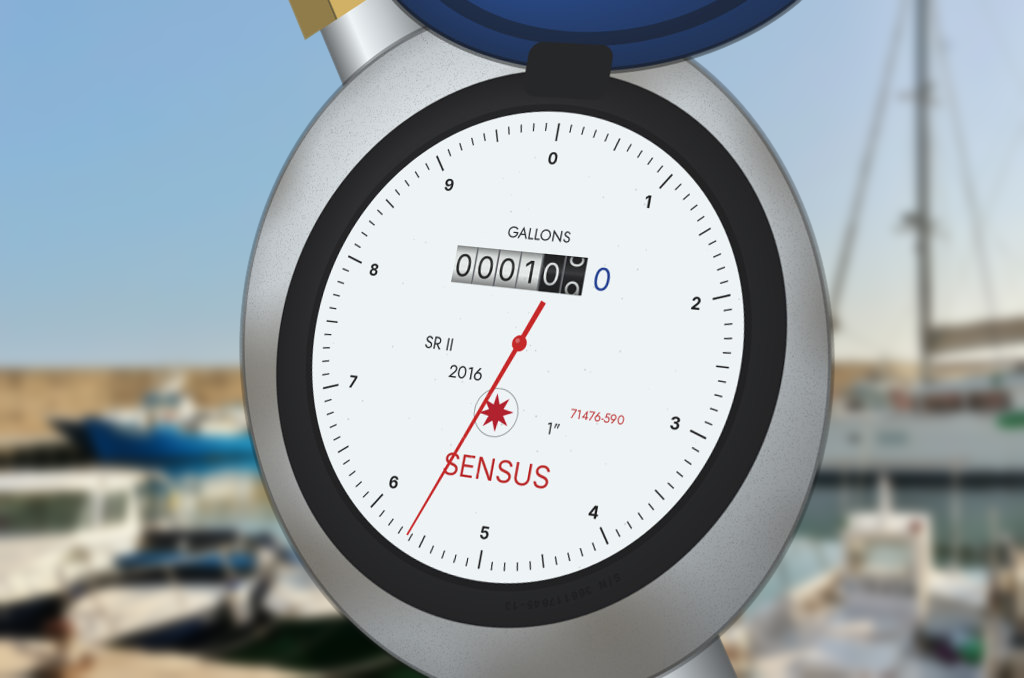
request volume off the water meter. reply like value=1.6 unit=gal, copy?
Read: value=1085.6 unit=gal
